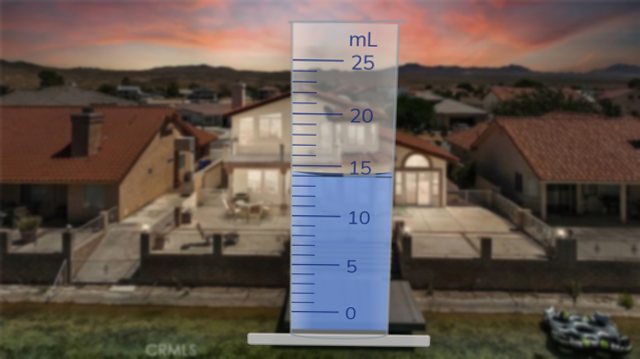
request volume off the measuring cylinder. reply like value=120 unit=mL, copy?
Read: value=14 unit=mL
